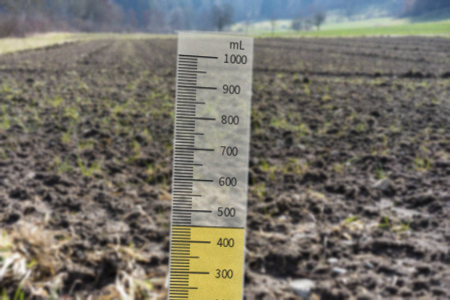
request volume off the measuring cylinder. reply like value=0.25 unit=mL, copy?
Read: value=450 unit=mL
